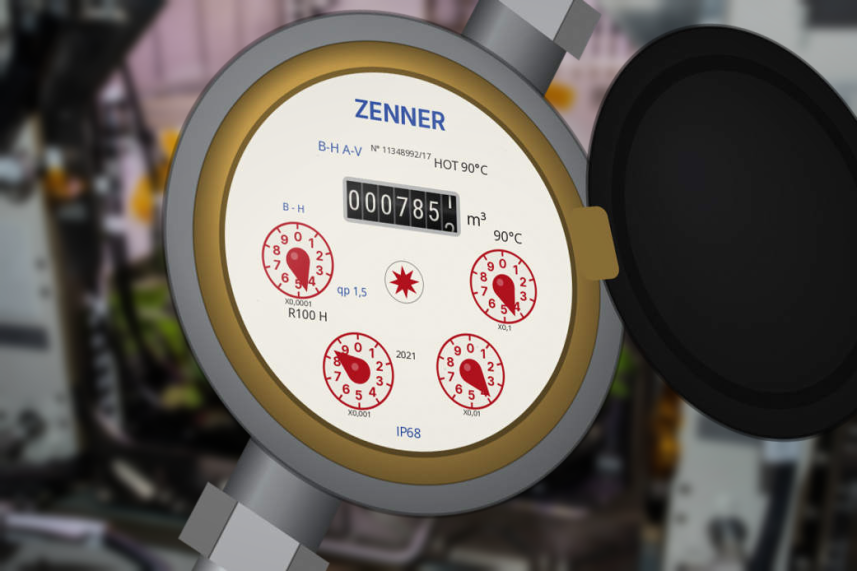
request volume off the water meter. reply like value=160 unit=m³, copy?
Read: value=7851.4384 unit=m³
